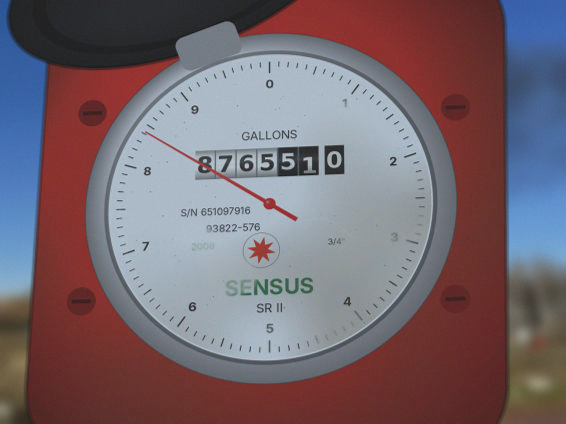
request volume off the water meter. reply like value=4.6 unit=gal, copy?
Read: value=8765508.4 unit=gal
